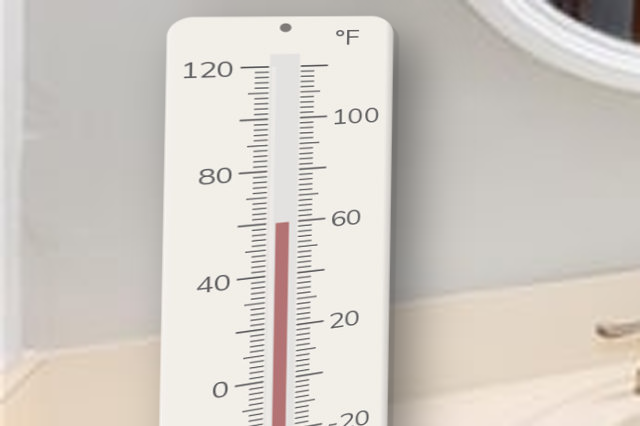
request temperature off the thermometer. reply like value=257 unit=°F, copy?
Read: value=60 unit=°F
